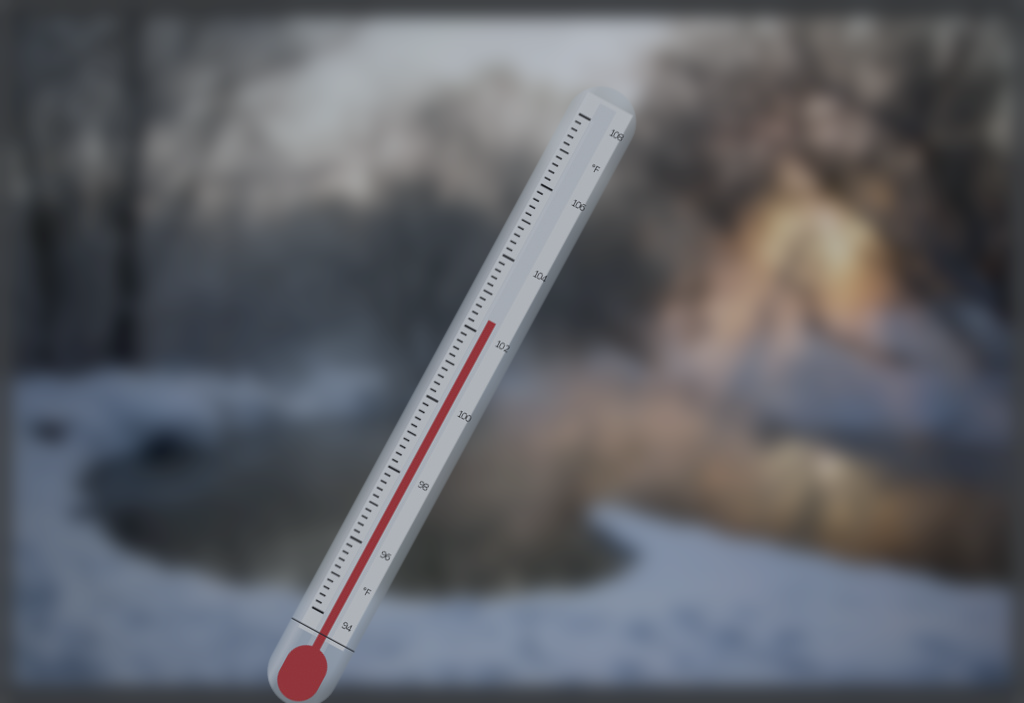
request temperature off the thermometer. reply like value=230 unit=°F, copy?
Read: value=102.4 unit=°F
